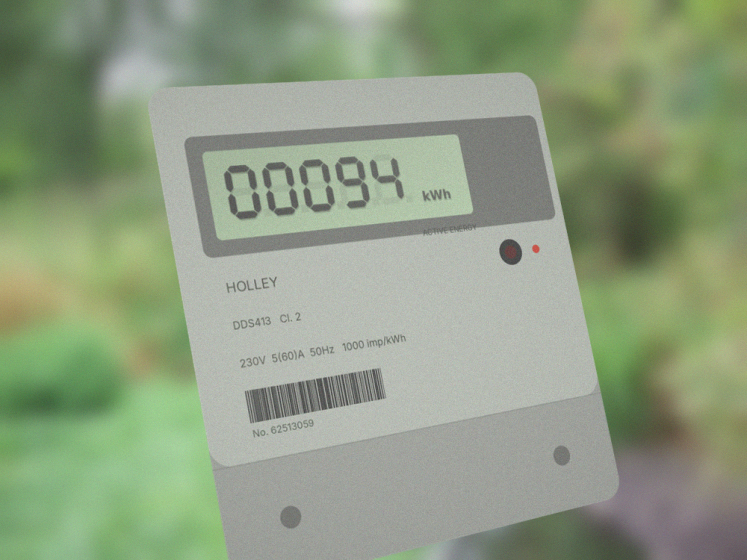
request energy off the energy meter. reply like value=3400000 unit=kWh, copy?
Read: value=94 unit=kWh
